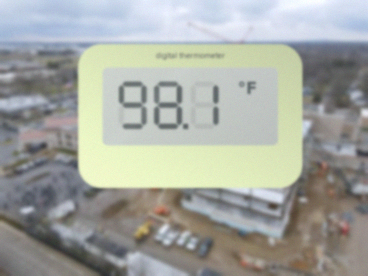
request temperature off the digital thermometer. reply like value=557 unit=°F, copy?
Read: value=98.1 unit=°F
